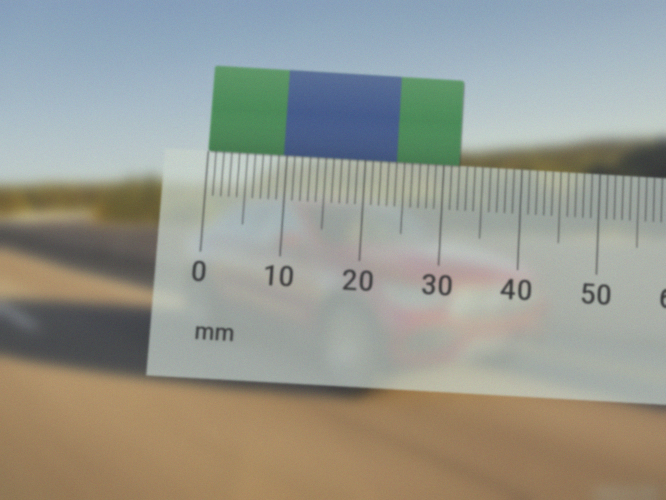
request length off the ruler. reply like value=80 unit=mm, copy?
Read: value=32 unit=mm
